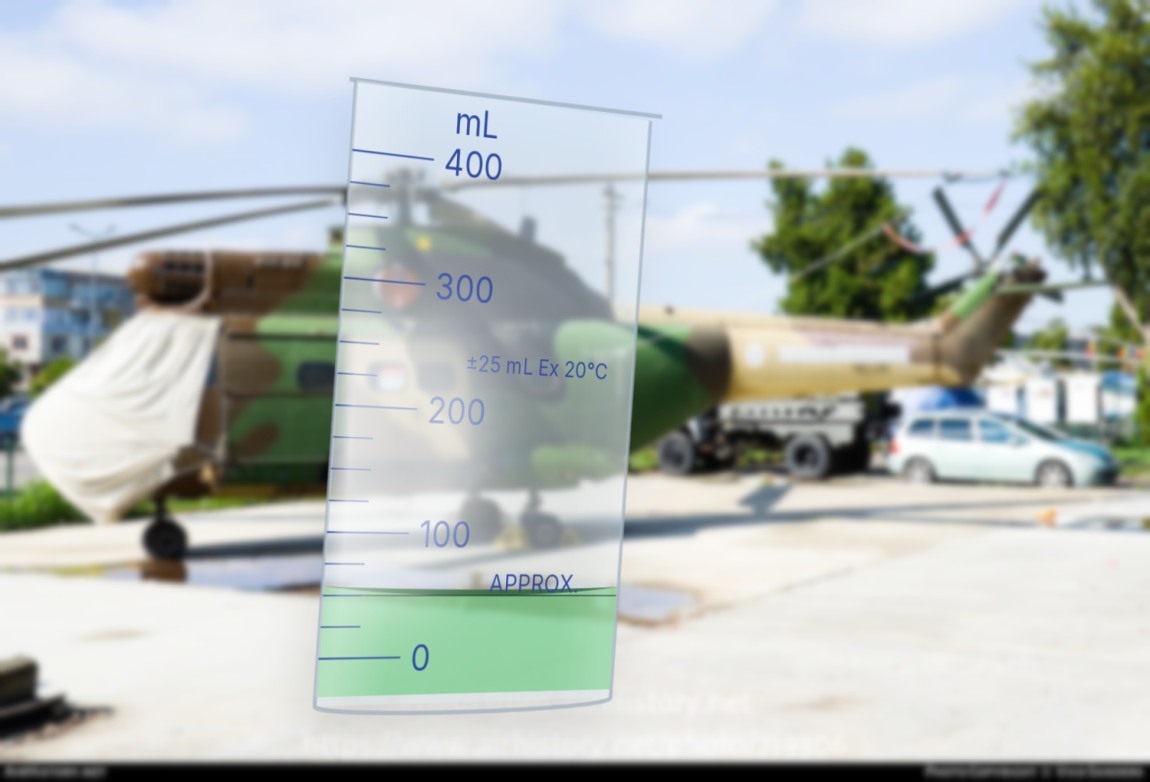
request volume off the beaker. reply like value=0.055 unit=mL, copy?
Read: value=50 unit=mL
